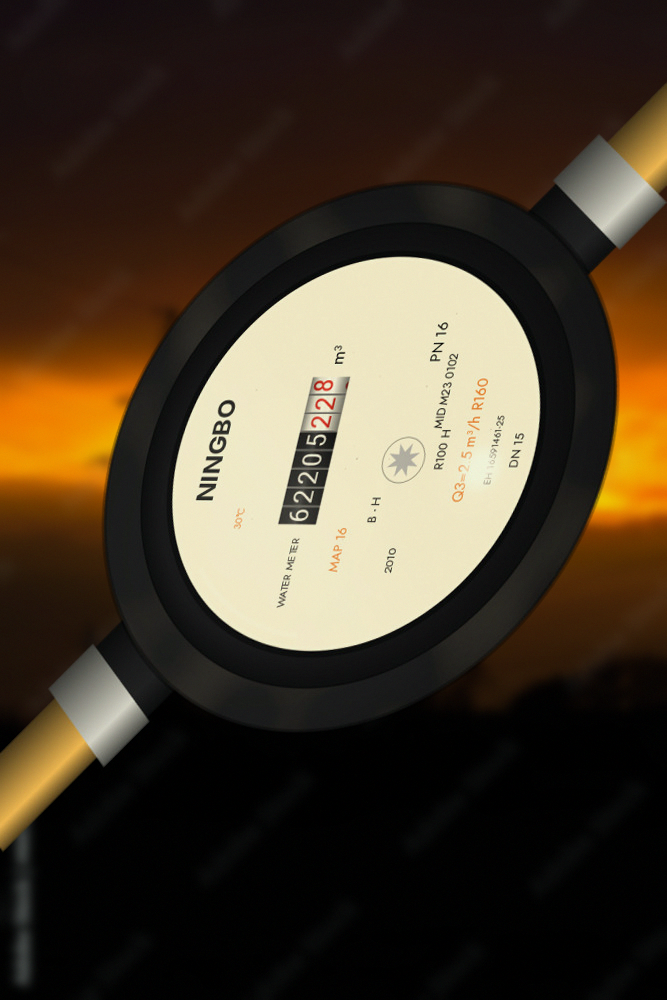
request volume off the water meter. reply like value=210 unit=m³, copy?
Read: value=62205.228 unit=m³
